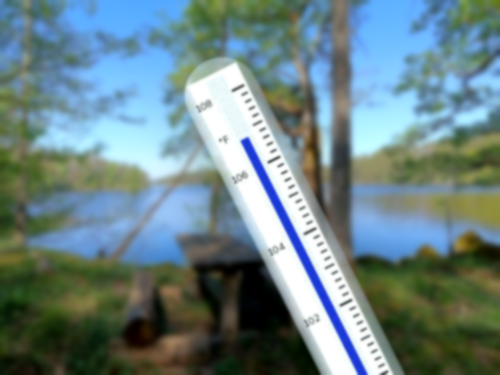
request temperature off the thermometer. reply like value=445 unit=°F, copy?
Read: value=106.8 unit=°F
